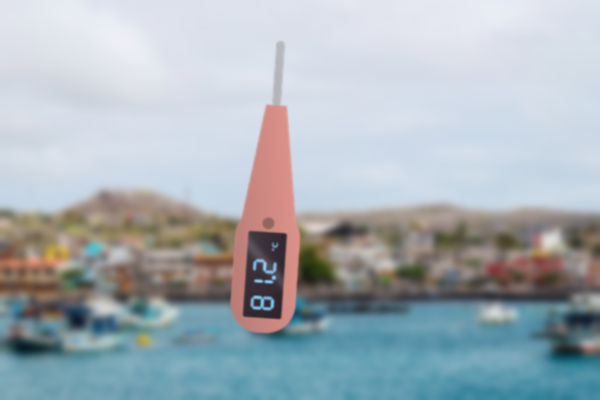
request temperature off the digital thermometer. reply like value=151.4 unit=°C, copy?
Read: value=81.2 unit=°C
